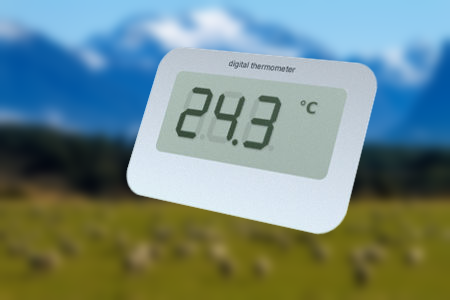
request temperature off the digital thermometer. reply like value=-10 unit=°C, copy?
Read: value=24.3 unit=°C
